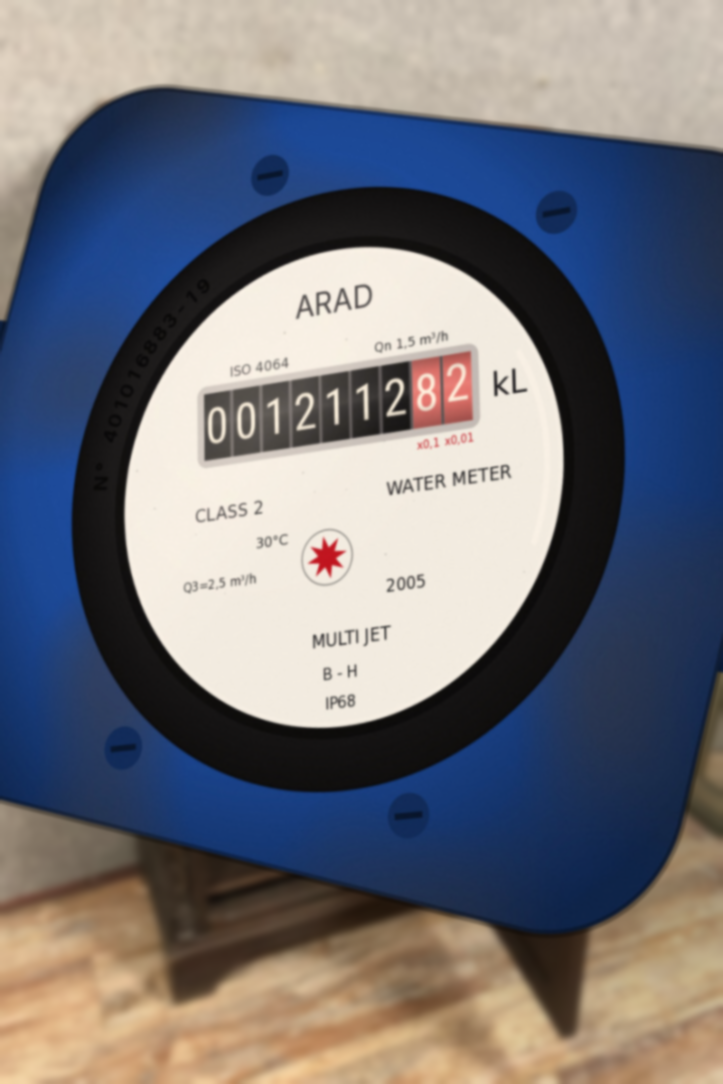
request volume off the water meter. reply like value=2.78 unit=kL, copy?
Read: value=12112.82 unit=kL
